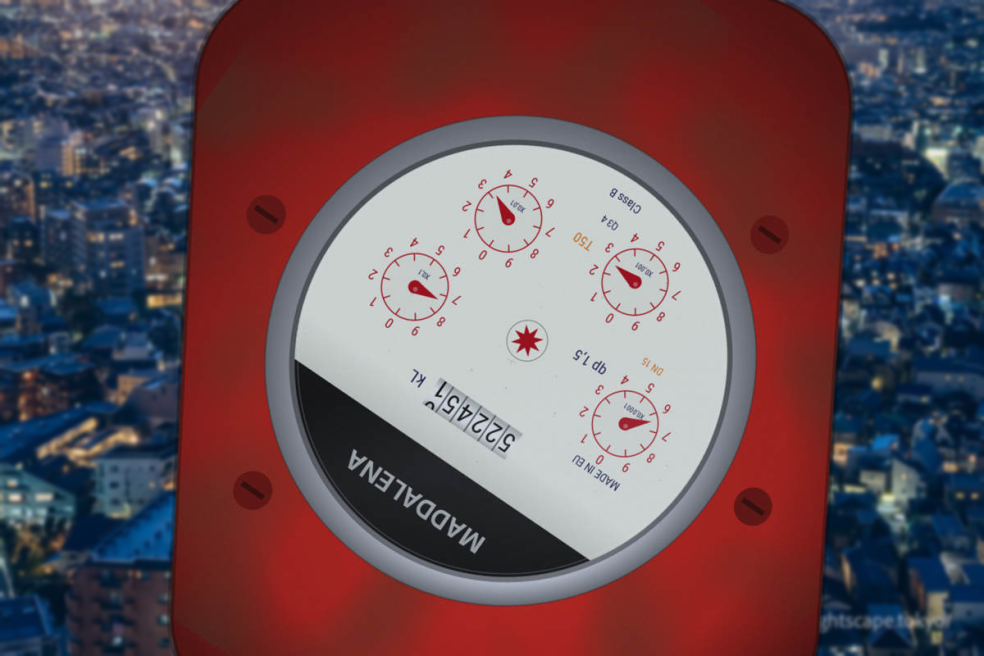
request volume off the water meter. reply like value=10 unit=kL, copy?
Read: value=522450.7326 unit=kL
